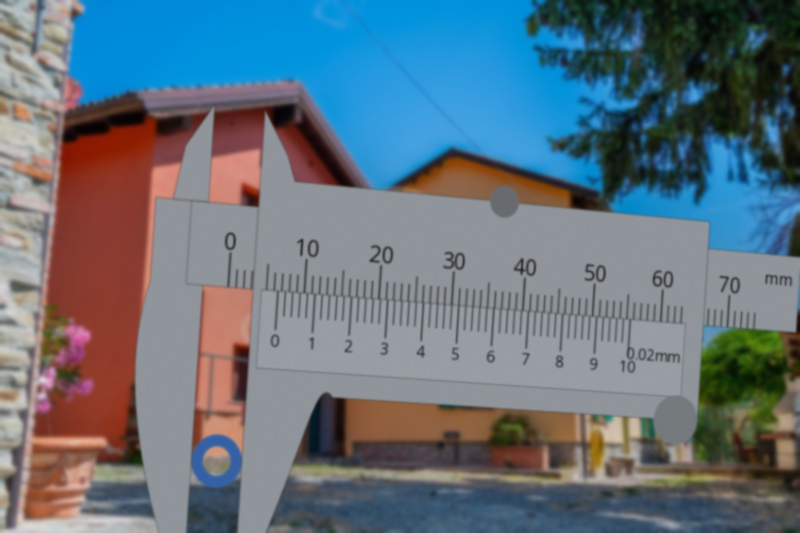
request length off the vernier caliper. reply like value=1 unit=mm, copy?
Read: value=6.5 unit=mm
